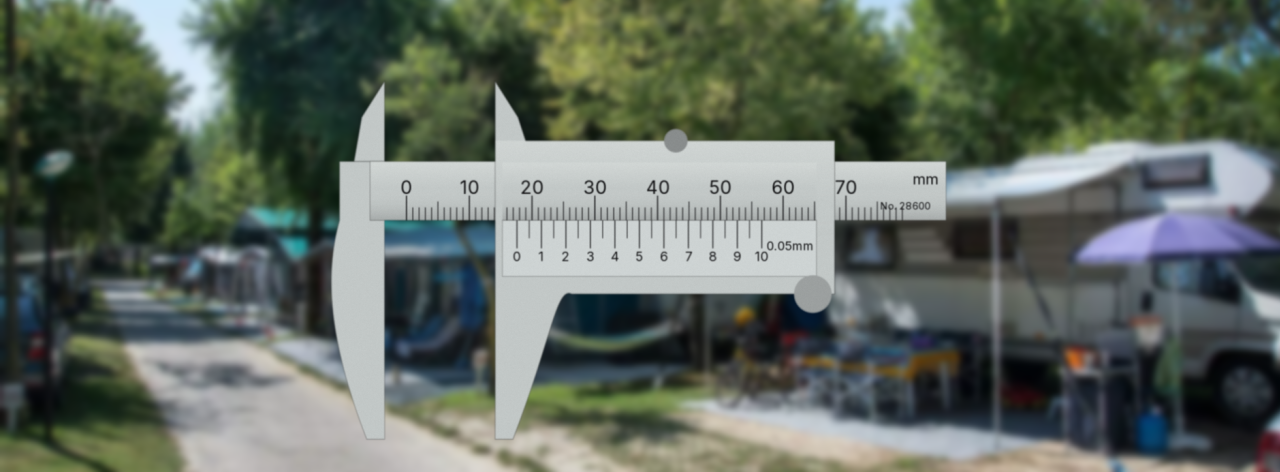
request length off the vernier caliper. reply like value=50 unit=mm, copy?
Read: value=17.6 unit=mm
